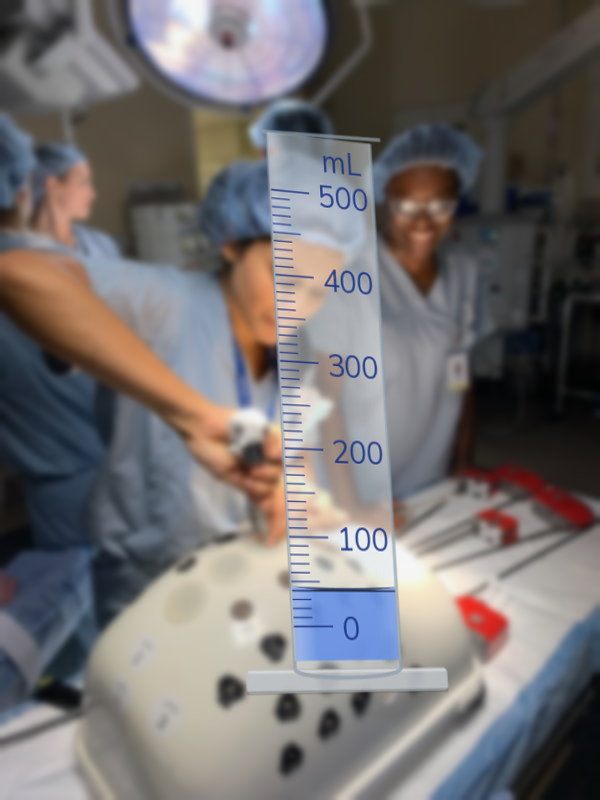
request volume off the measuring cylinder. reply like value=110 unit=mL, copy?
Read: value=40 unit=mL
